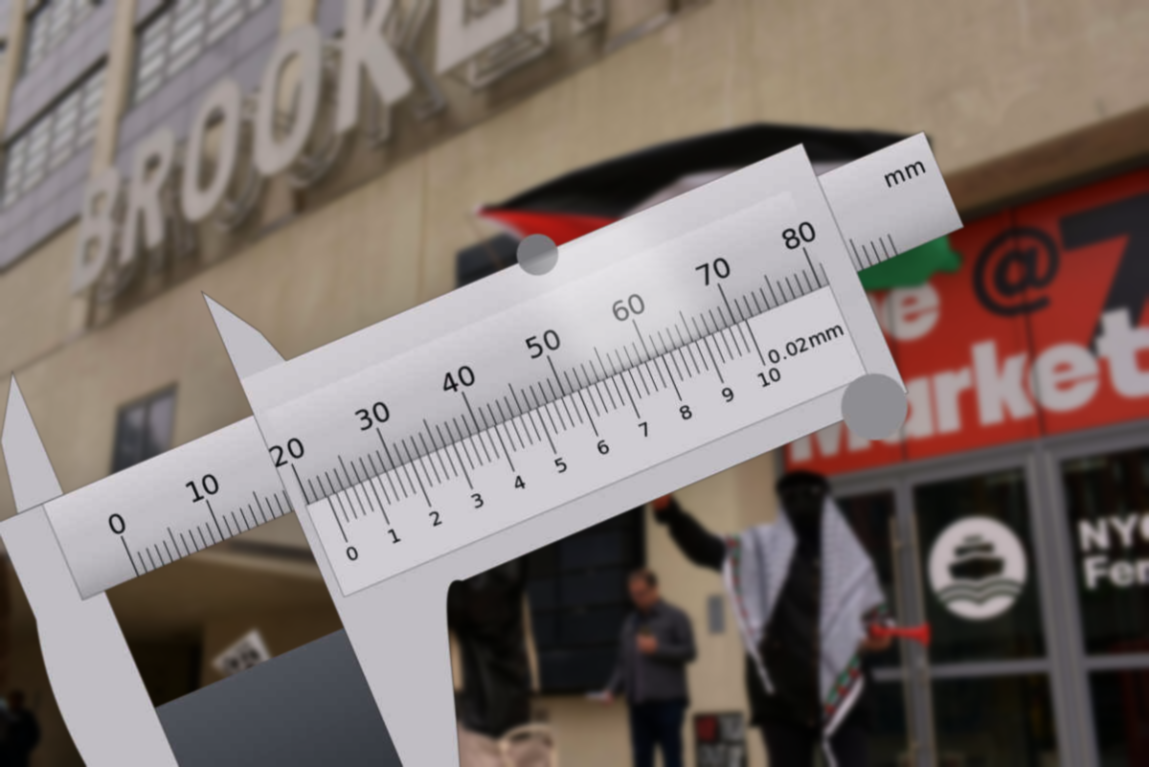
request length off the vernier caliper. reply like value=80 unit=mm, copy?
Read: value=22.2 unit=mm
